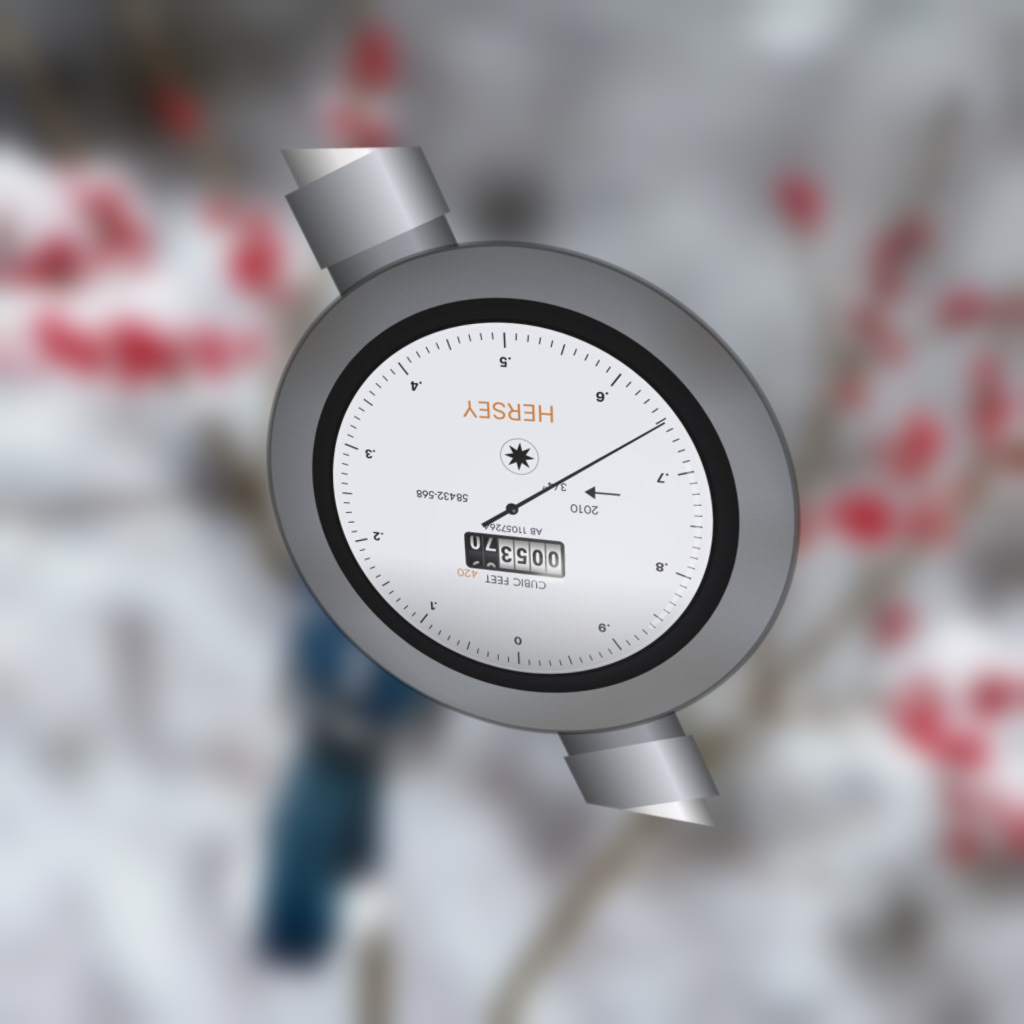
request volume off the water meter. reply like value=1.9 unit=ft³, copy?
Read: value=5369.65 unit=ft³
